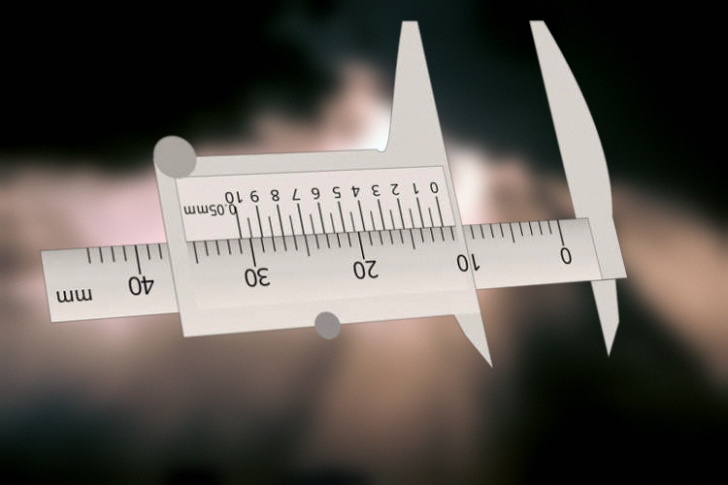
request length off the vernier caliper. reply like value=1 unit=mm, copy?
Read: value=11.8 unit=mm
